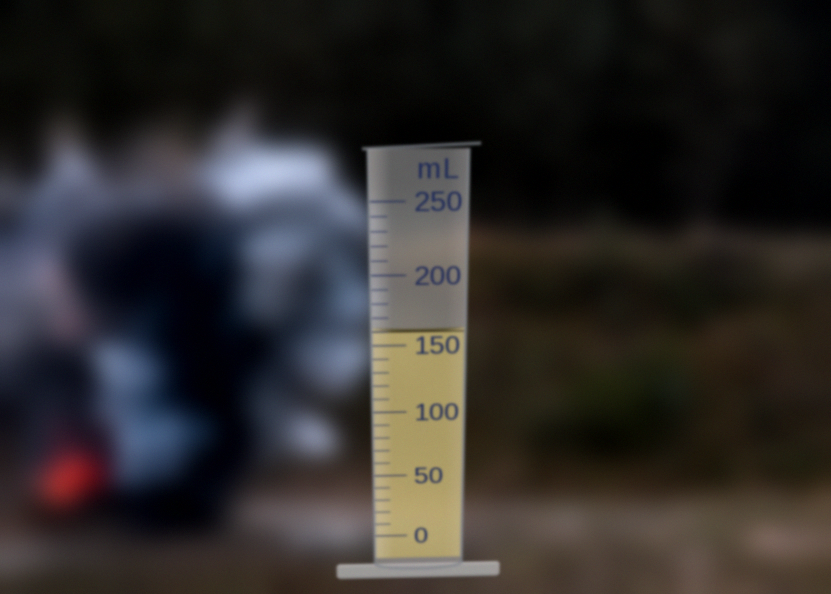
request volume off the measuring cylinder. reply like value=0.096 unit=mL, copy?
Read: value=160 unit=mL
